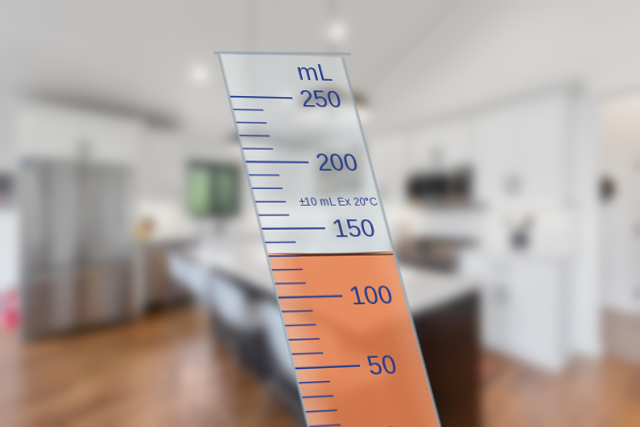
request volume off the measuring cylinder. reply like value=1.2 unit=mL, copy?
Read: value=130 unit=mL
